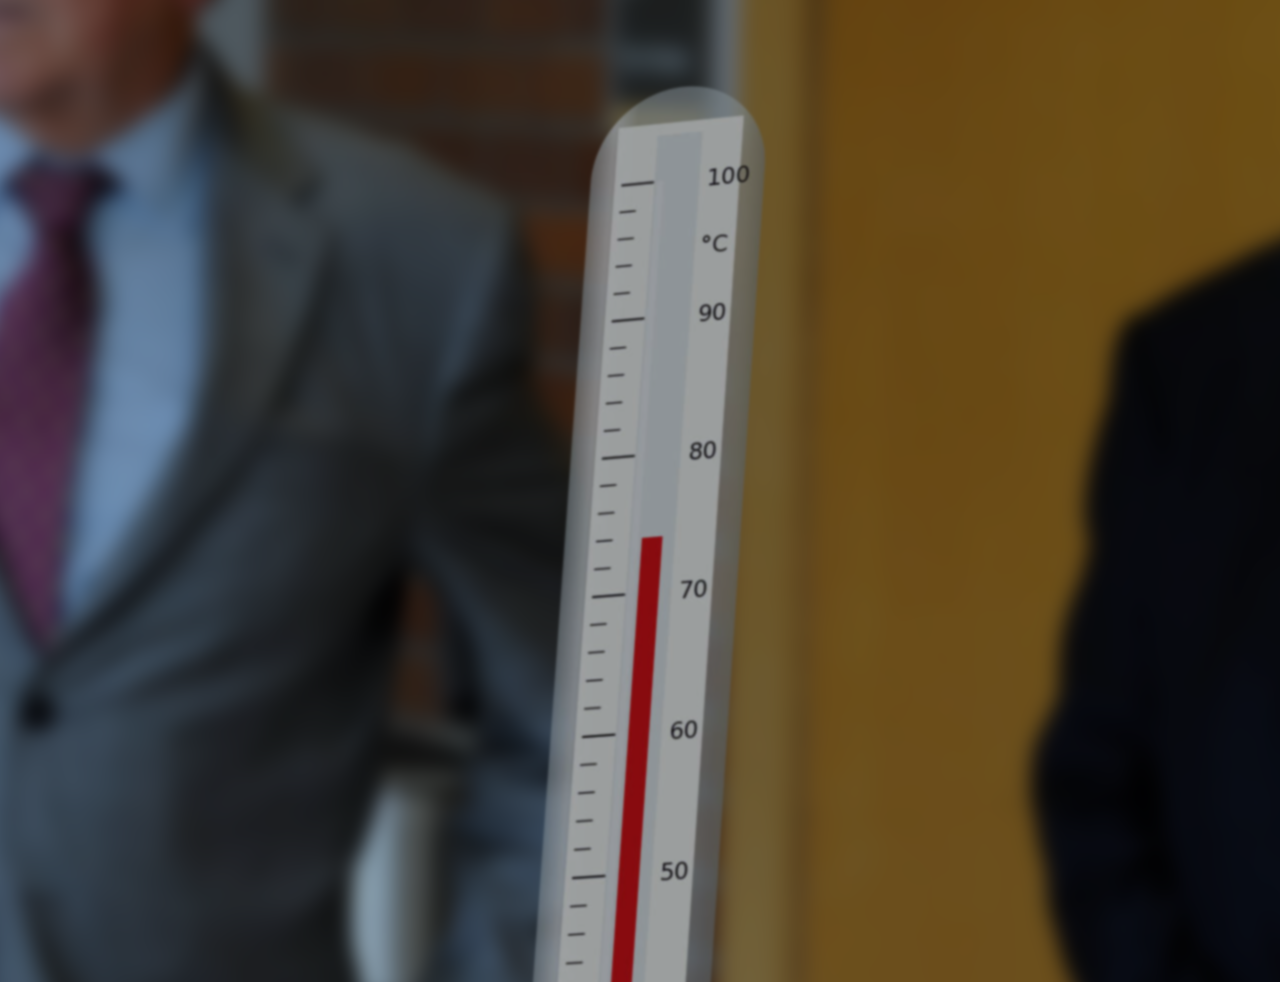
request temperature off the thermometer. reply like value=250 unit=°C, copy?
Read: value=74 unit=°C
